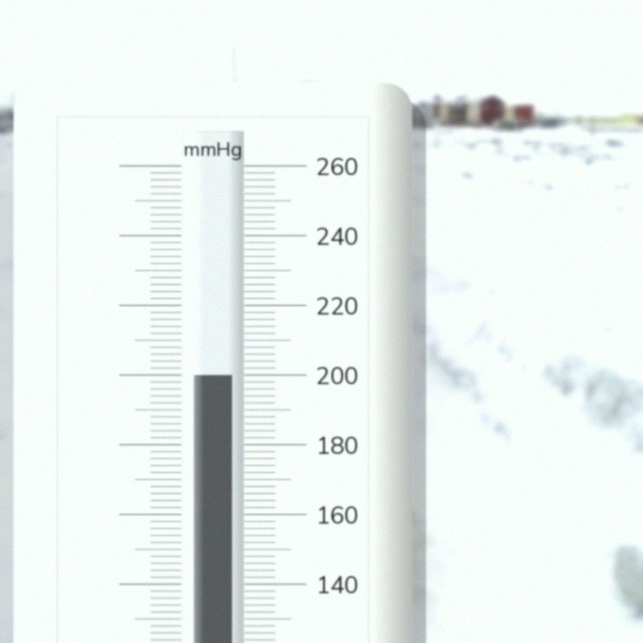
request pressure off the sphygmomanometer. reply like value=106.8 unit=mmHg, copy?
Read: value=200 unit=mmHg
